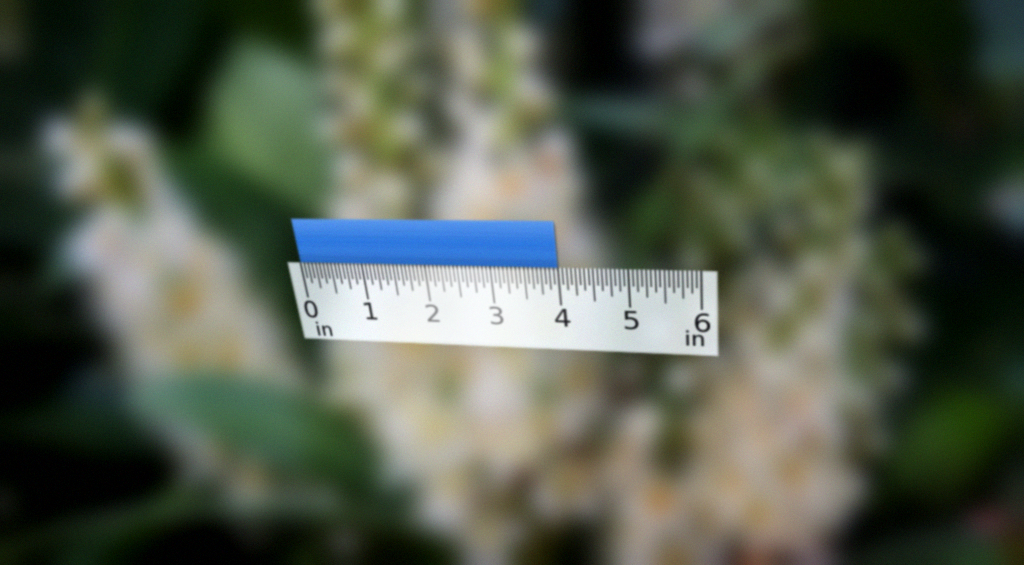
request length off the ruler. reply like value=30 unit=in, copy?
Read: value=4 unit=in
